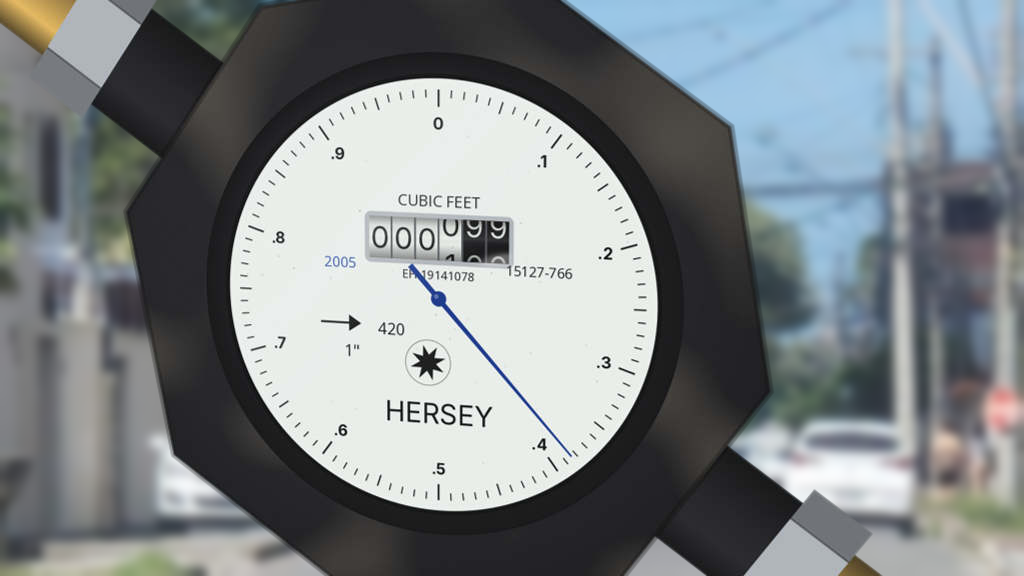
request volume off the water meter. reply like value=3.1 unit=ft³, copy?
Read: value=99.38 unit=ft³
